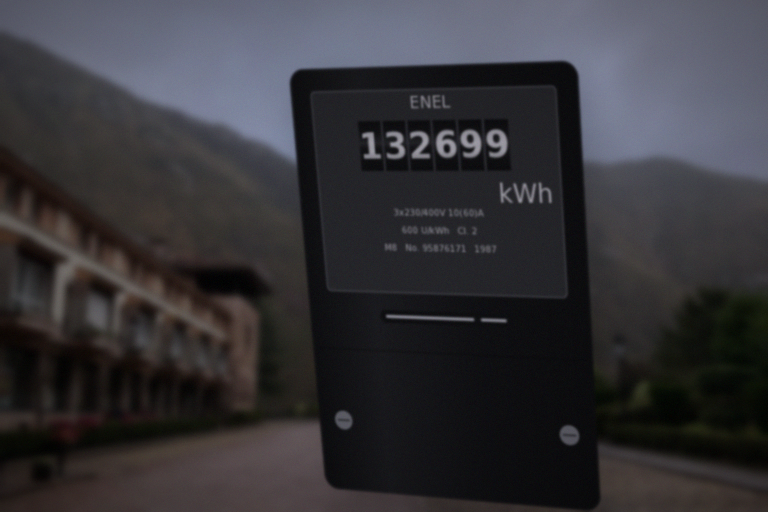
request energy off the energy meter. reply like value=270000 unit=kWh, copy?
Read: value=132699 unit=kWh
